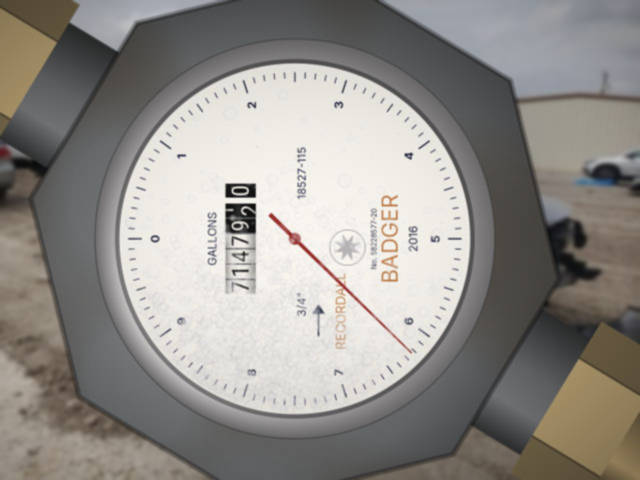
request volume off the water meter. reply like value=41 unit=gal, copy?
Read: value=7147916.2 unit=gal
